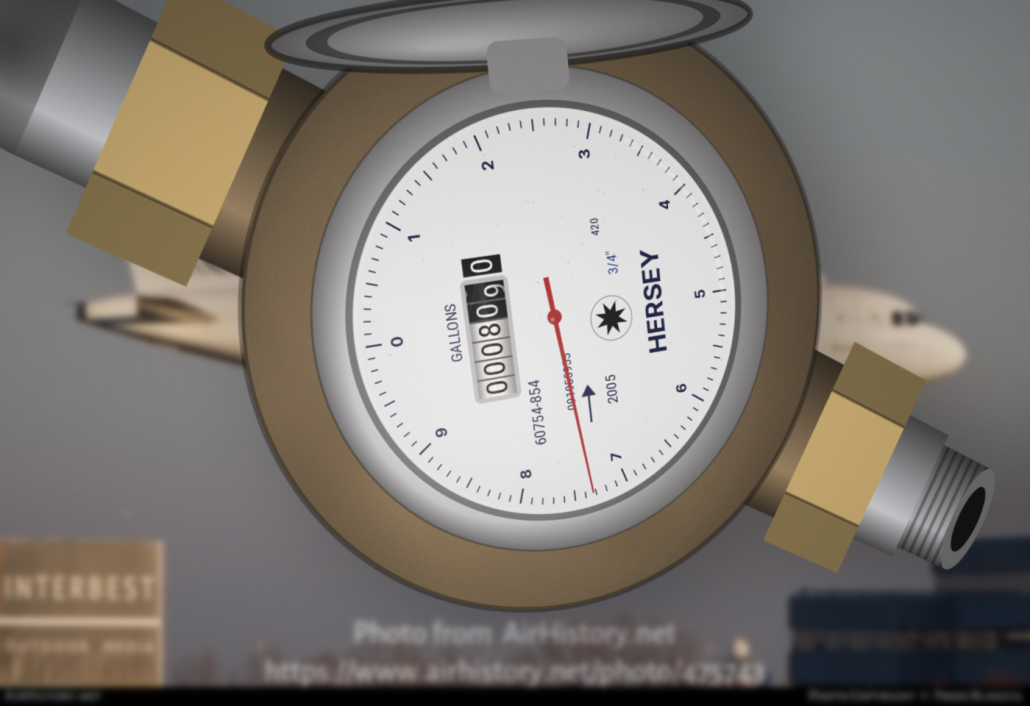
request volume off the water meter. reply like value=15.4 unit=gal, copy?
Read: value=8087.3 unit=gal
